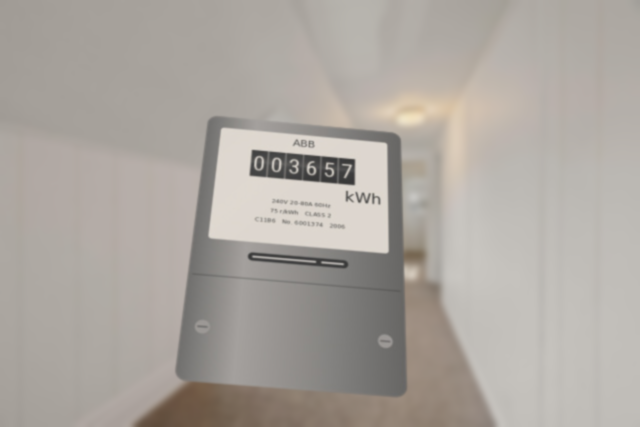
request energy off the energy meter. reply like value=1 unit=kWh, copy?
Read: value=3657 unit=kWh
